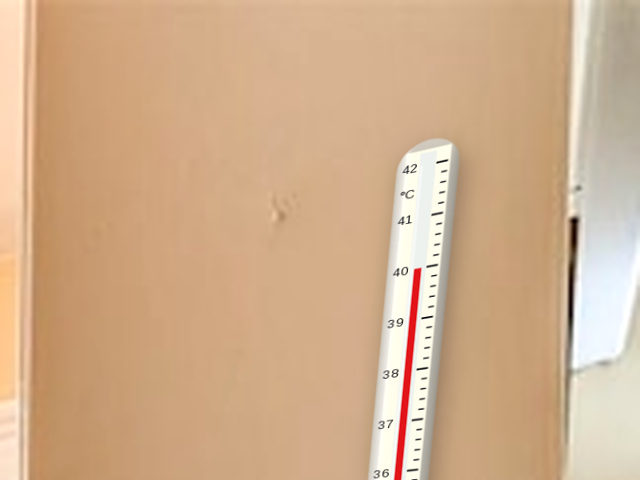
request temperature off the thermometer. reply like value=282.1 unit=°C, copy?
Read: value=40 unit=°C
